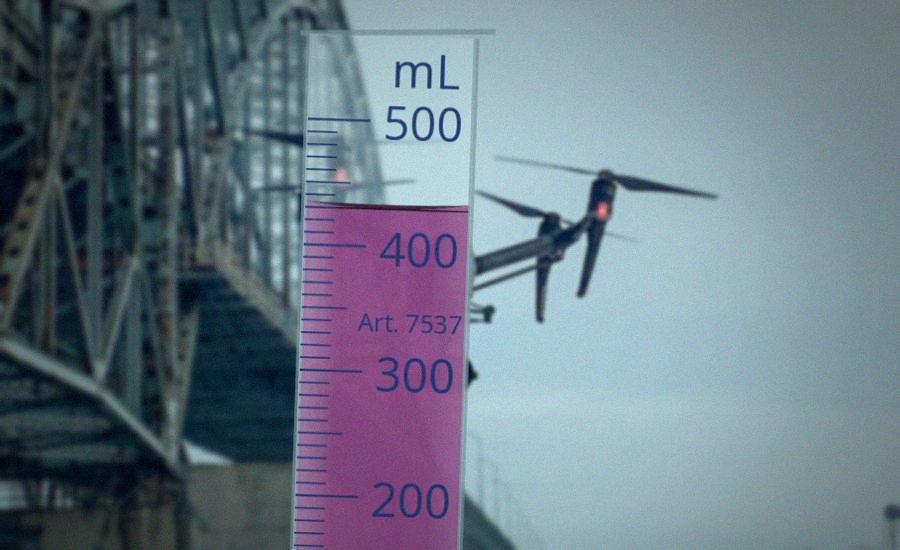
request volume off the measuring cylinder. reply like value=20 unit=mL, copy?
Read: value=430 unit=mL
